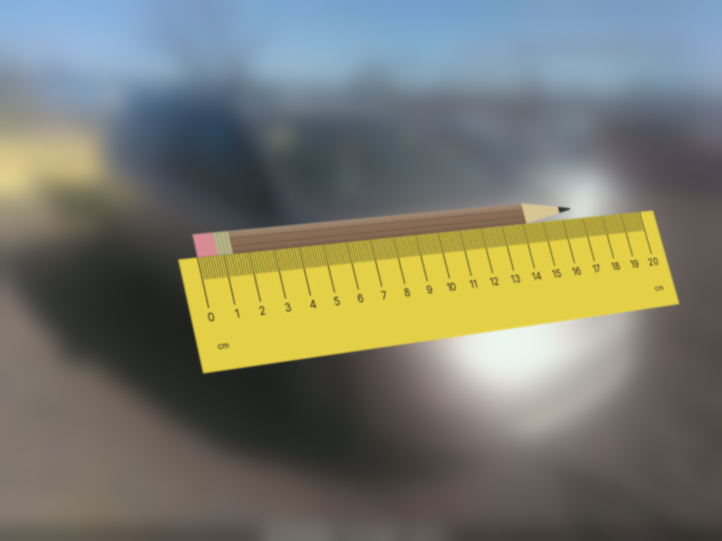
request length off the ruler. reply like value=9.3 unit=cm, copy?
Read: value=16.5 unit=cm
